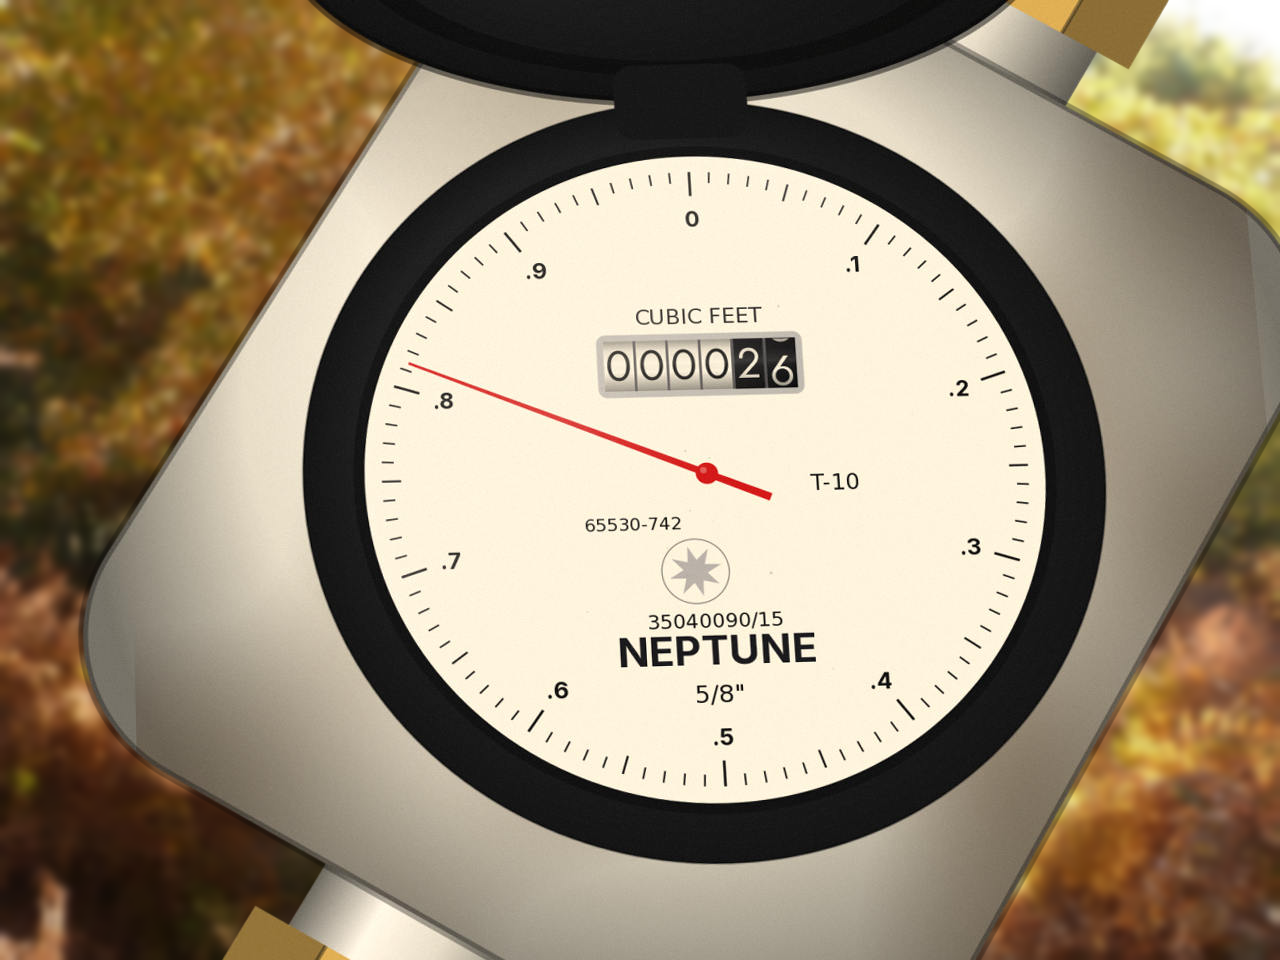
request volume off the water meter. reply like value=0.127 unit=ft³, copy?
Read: value=25.81 unit=ft³
